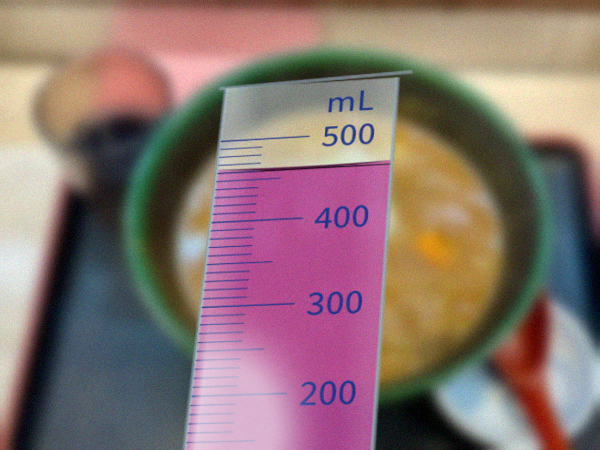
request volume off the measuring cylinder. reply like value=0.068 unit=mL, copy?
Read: value=460 unit=mL
